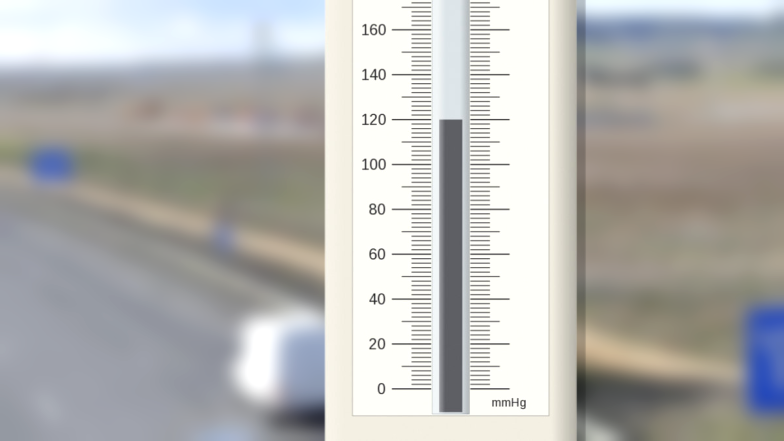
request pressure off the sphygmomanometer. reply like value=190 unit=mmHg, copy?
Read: value=120 unit=mmHg
